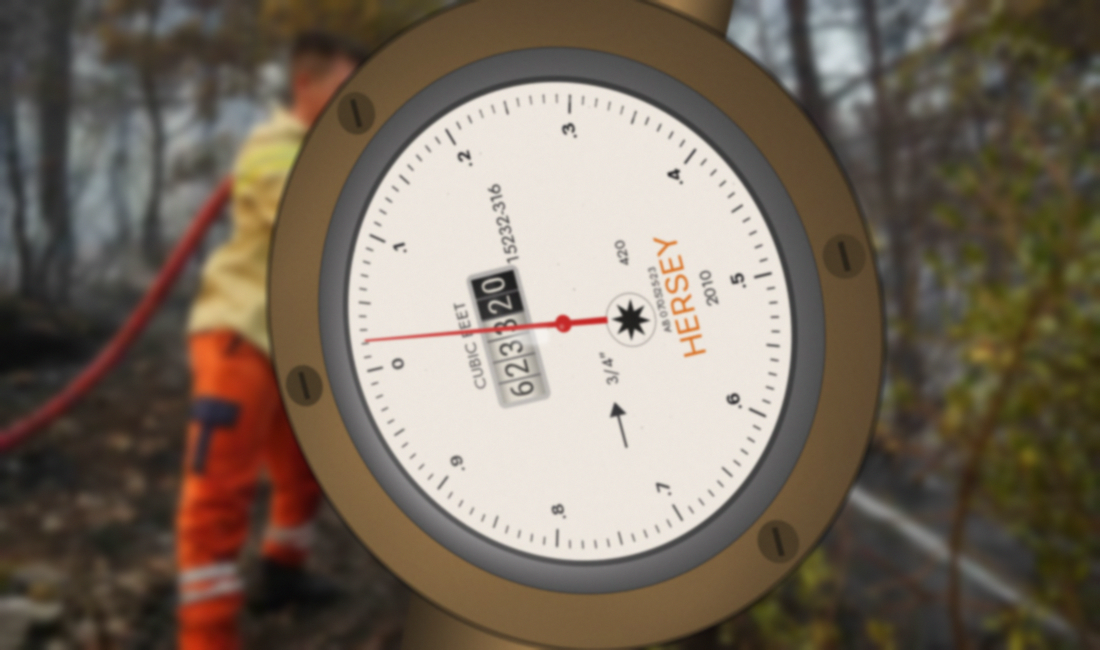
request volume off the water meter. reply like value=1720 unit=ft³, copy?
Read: value=623320.02 unit=ft³
